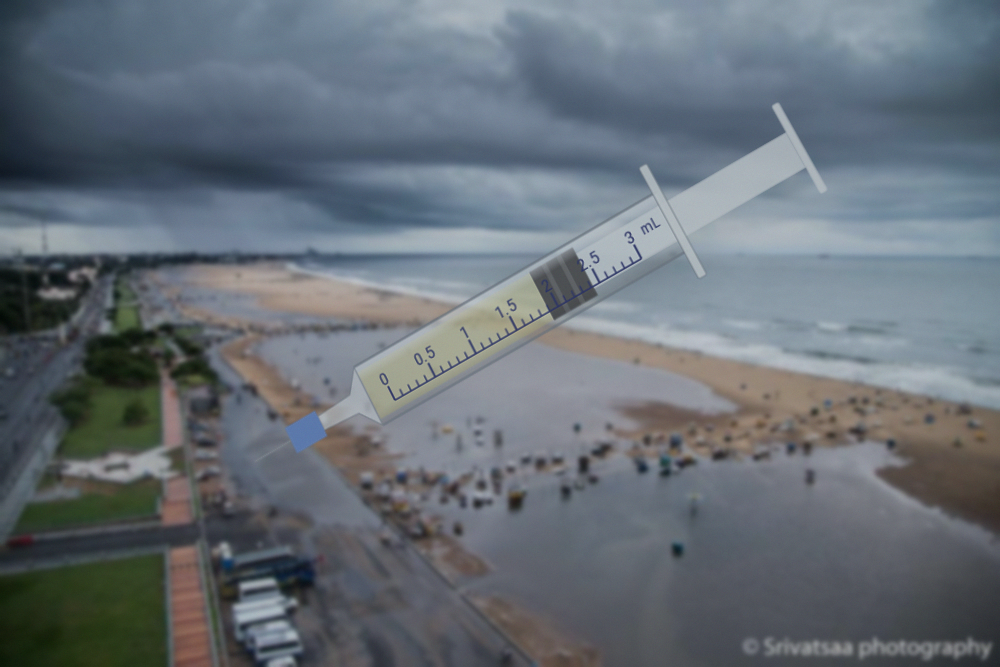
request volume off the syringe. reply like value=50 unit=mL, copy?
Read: value=1.9 unit=mL
